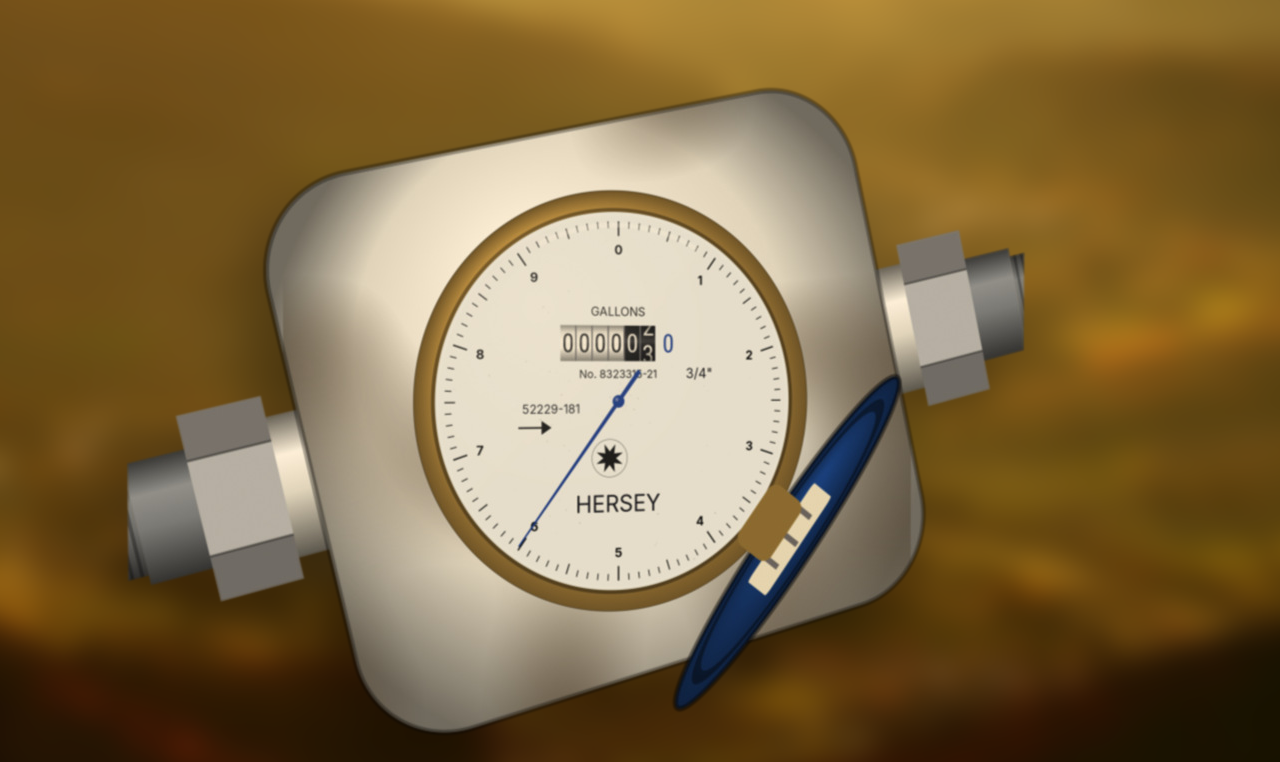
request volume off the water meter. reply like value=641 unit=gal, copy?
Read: value=26.0 unit=gal
